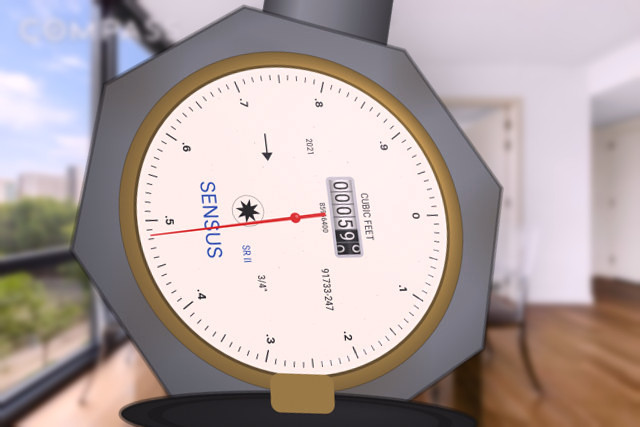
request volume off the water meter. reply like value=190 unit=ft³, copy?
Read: value=598.48 unit=ft³
